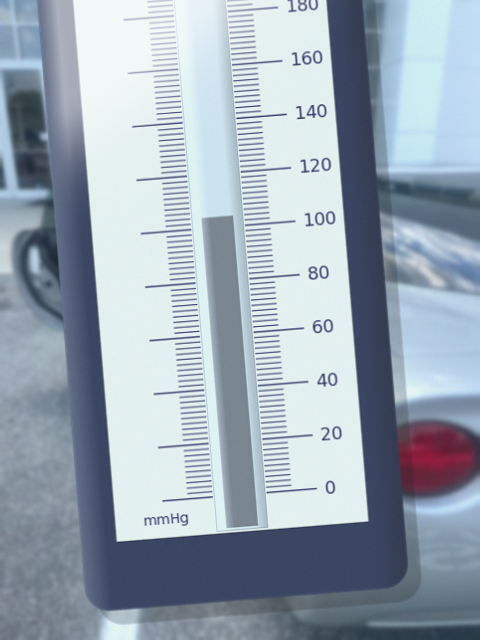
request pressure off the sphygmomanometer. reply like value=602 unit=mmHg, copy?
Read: value=104 unit=mmHg
